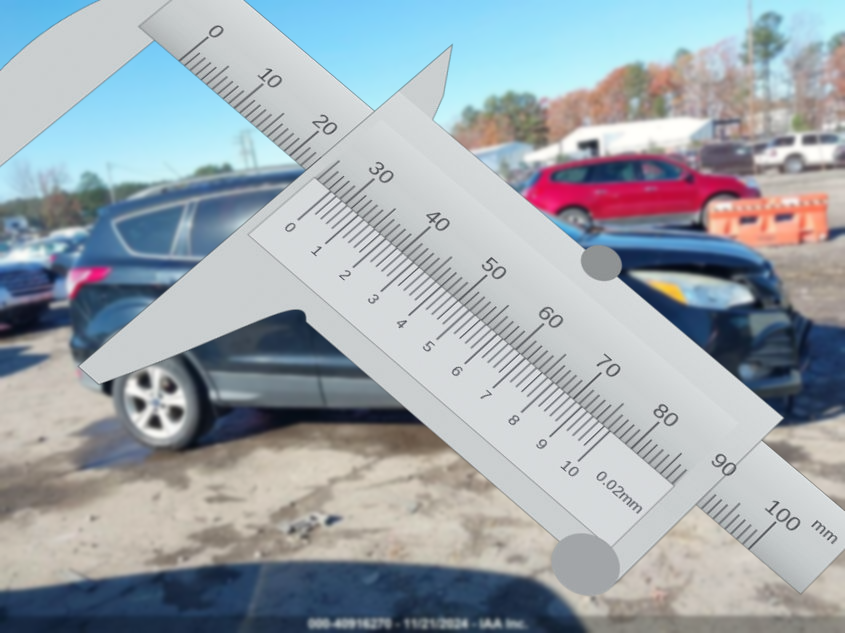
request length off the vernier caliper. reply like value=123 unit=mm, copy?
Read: value=27.4 unit=mm
